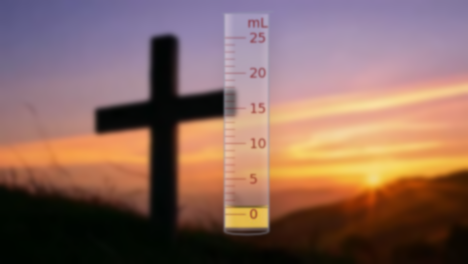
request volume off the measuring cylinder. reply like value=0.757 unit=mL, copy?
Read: value=1 unit=mL
